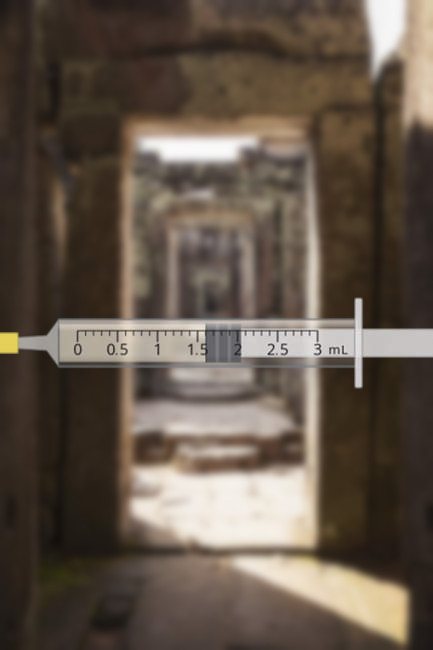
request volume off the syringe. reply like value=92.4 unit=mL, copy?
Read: value=1.6 unit=mL
